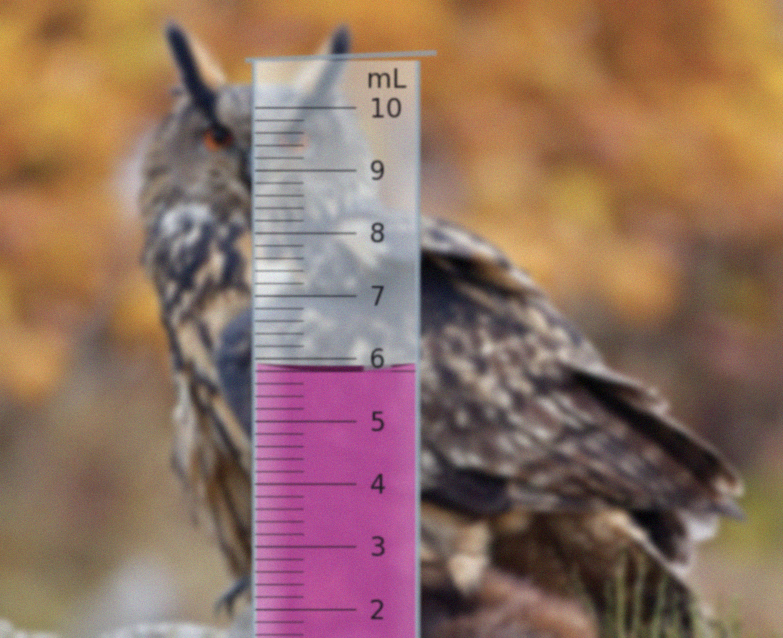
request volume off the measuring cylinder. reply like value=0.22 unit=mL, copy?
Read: value=5.8 unit=mL
